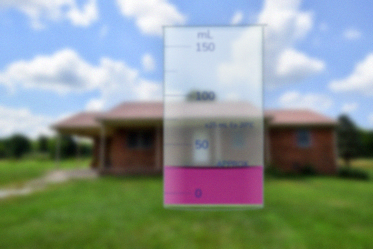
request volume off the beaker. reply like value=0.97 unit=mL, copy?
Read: value=25 unit=mL
